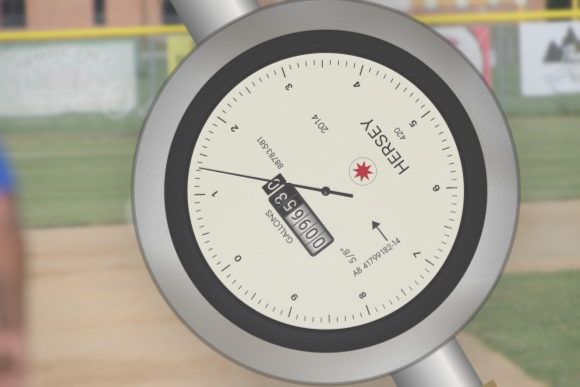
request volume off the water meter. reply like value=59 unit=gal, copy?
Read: value=96531.3 unit=gal
